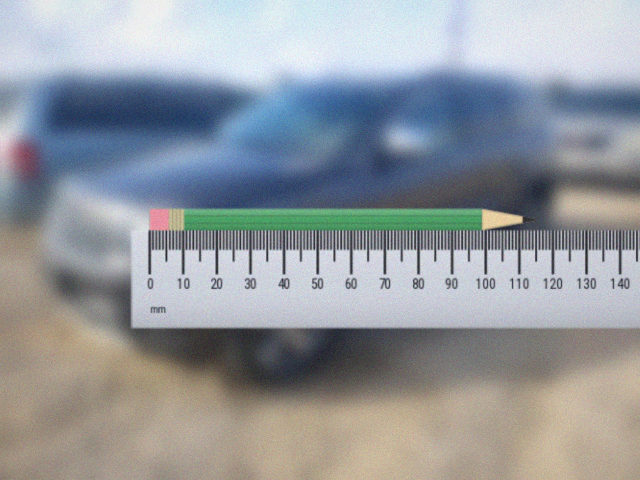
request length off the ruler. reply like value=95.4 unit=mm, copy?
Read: value=115 unit=mm
